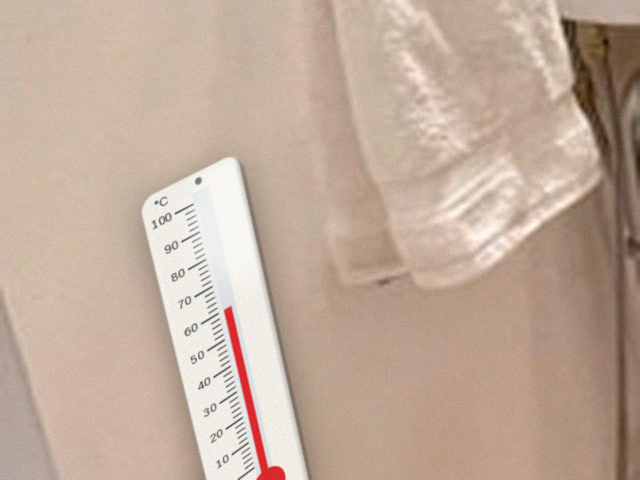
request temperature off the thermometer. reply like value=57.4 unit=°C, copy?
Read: value=60 unit=°C
